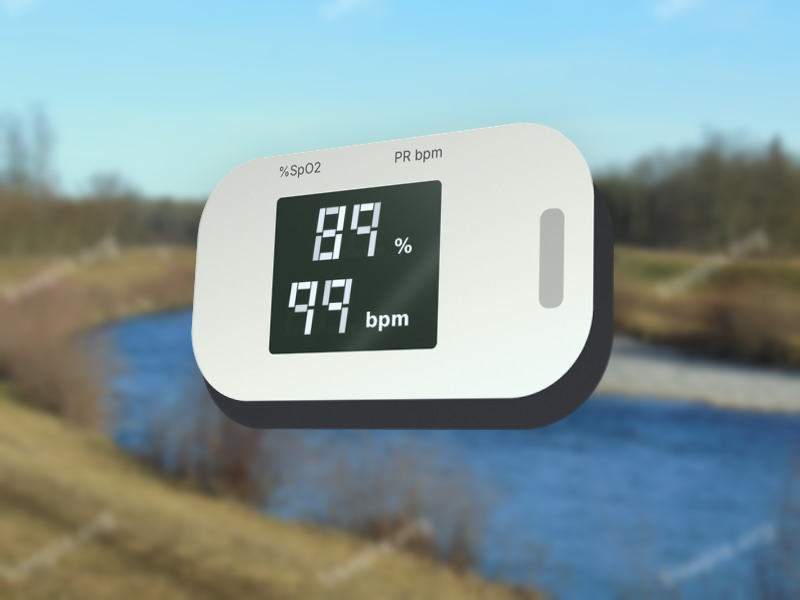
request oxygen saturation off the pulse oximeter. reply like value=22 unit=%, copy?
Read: value=89 unit=%
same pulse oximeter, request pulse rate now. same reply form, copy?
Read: value=99 unit=bpm
